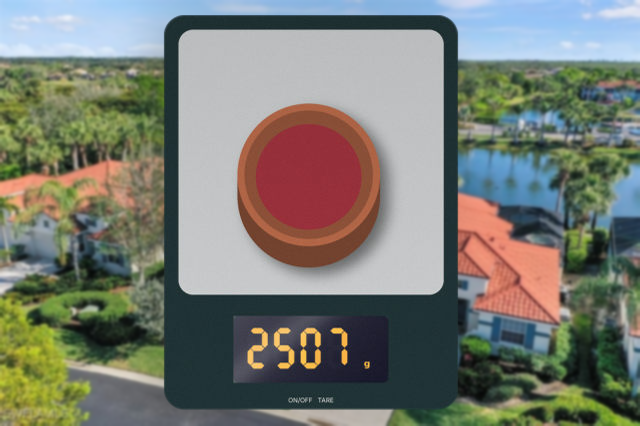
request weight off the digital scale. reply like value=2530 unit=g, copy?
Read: value=2507 unit=g
